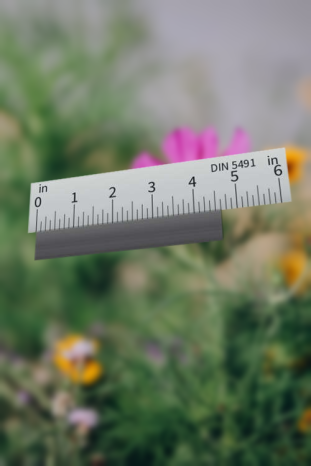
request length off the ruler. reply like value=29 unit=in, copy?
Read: value=4.625 unit=in
